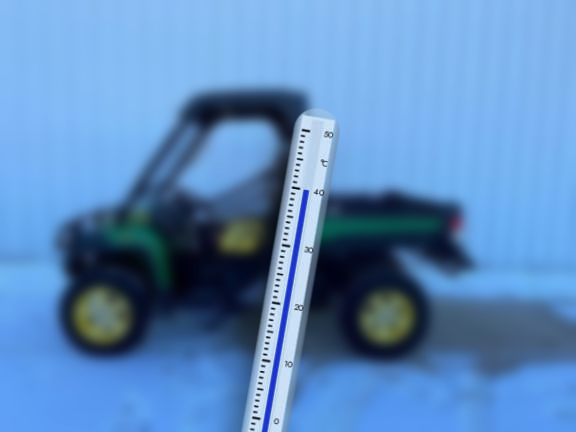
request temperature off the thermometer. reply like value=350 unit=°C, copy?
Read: value=40 unit=°C
